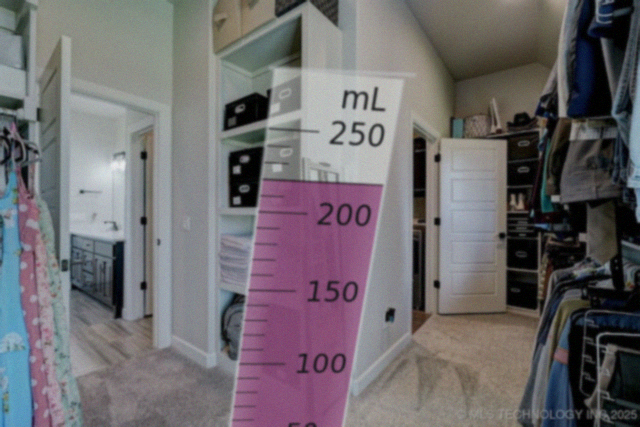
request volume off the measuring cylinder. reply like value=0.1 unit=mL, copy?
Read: value=220 unit=mL
